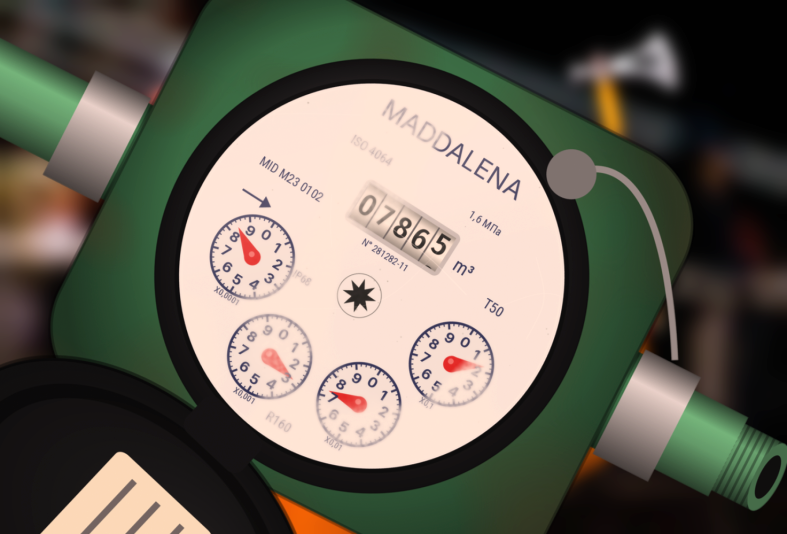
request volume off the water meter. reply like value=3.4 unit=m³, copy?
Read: value=7865.1728 unit=m³
